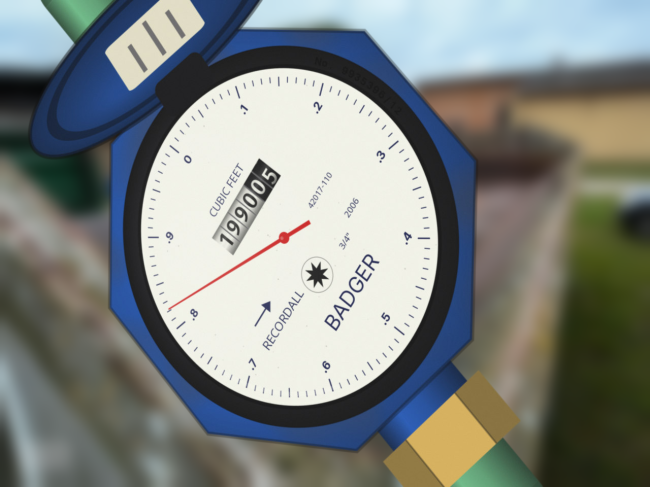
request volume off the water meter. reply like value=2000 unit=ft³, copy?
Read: value=199004.82 unit=ft³
